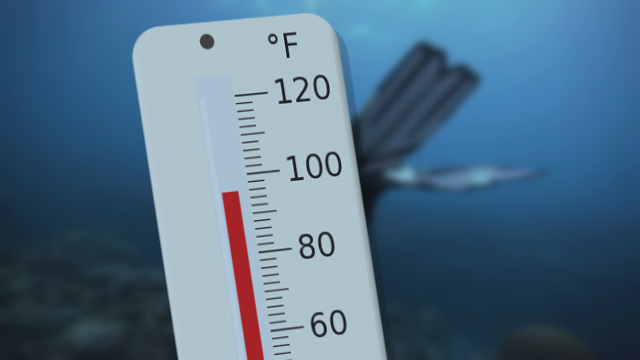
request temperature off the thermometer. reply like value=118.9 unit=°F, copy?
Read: value=96 unit=°F
